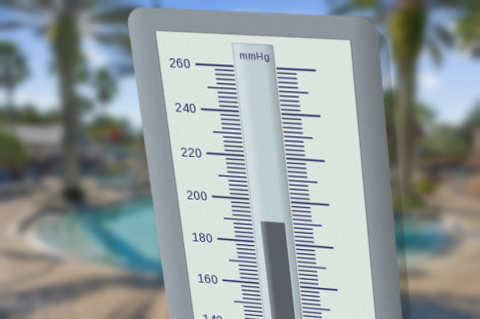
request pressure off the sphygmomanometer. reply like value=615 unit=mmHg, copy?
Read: value=190 unit=mmHg
